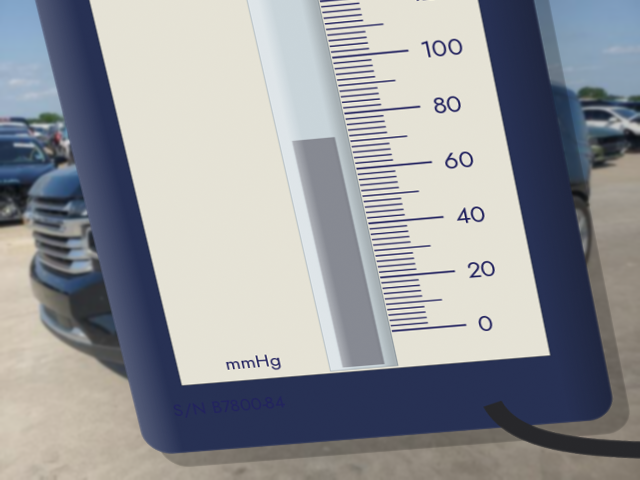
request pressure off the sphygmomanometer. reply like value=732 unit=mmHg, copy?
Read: value=72 unit=mmHg
